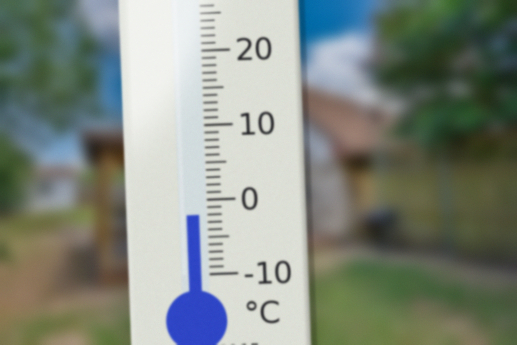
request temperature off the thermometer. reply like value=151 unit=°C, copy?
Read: value=-2 unit=°C
